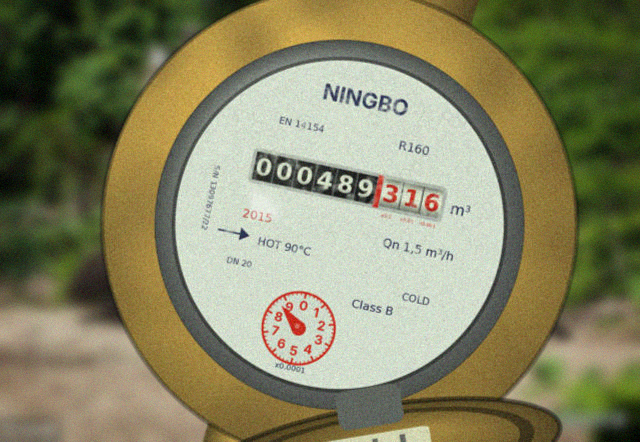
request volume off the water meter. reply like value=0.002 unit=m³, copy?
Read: value=489.3168 unit=m³
